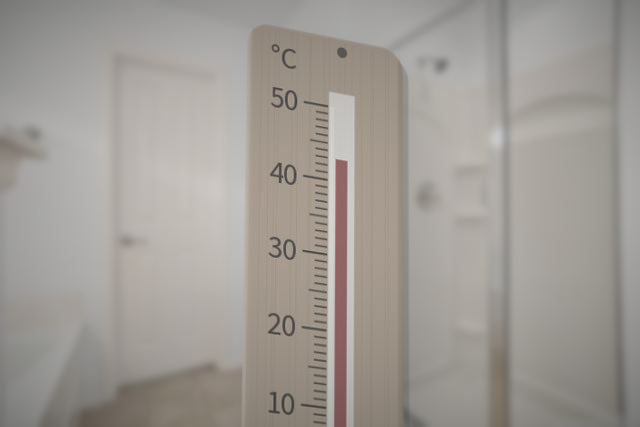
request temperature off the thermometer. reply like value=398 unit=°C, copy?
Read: value=43 unit=°C
